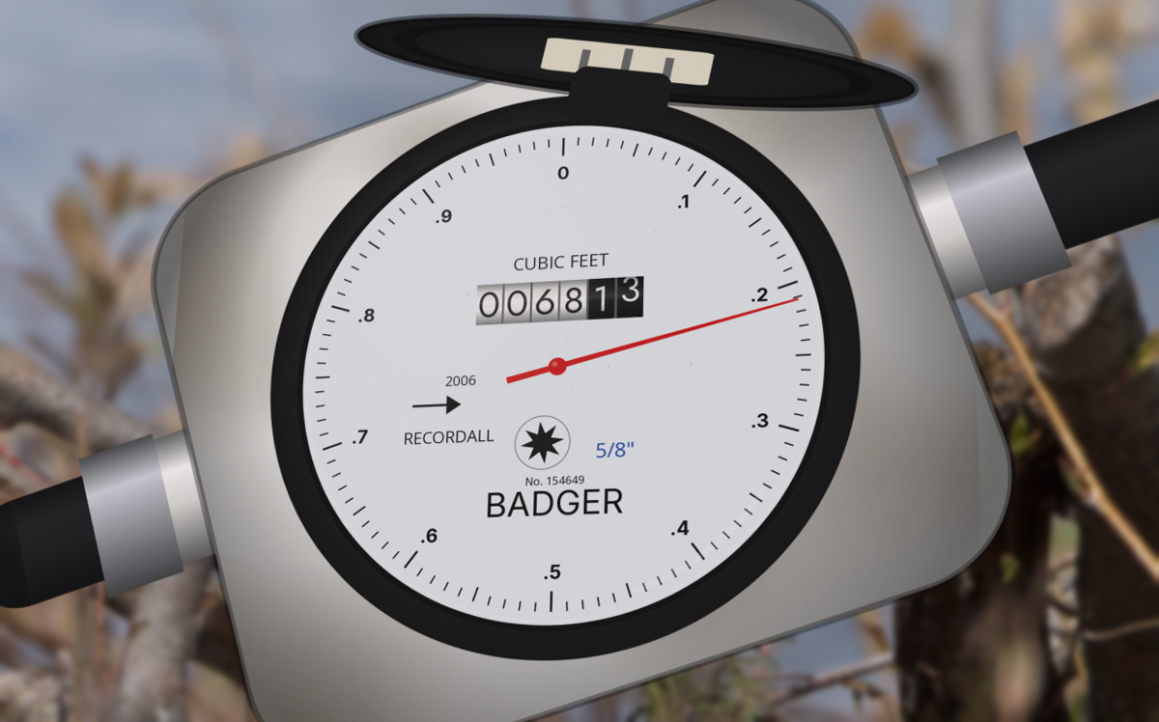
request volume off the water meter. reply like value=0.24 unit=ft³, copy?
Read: value=6813.21 unit=ft³
